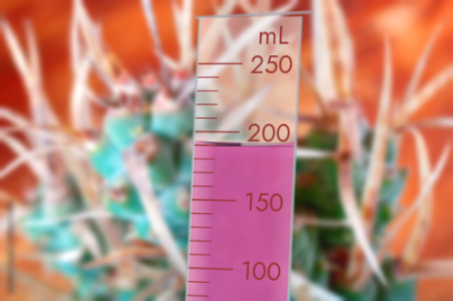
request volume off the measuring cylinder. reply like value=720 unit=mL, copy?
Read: value=190 unit=mL
